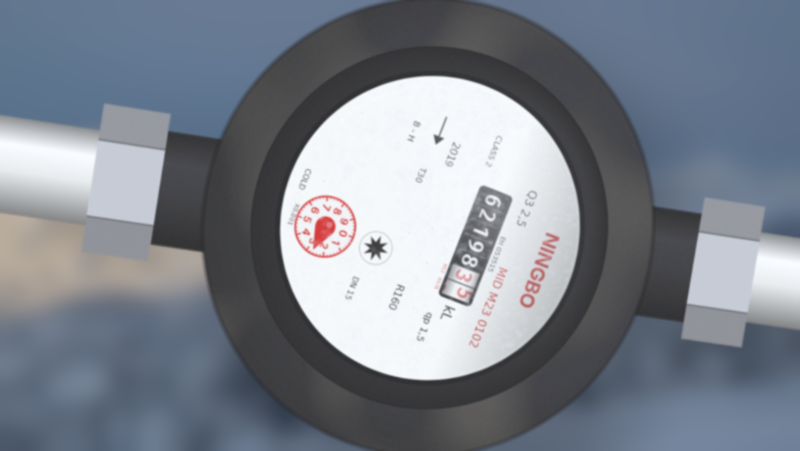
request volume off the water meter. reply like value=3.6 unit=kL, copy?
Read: value=62198.352 unit=kL
